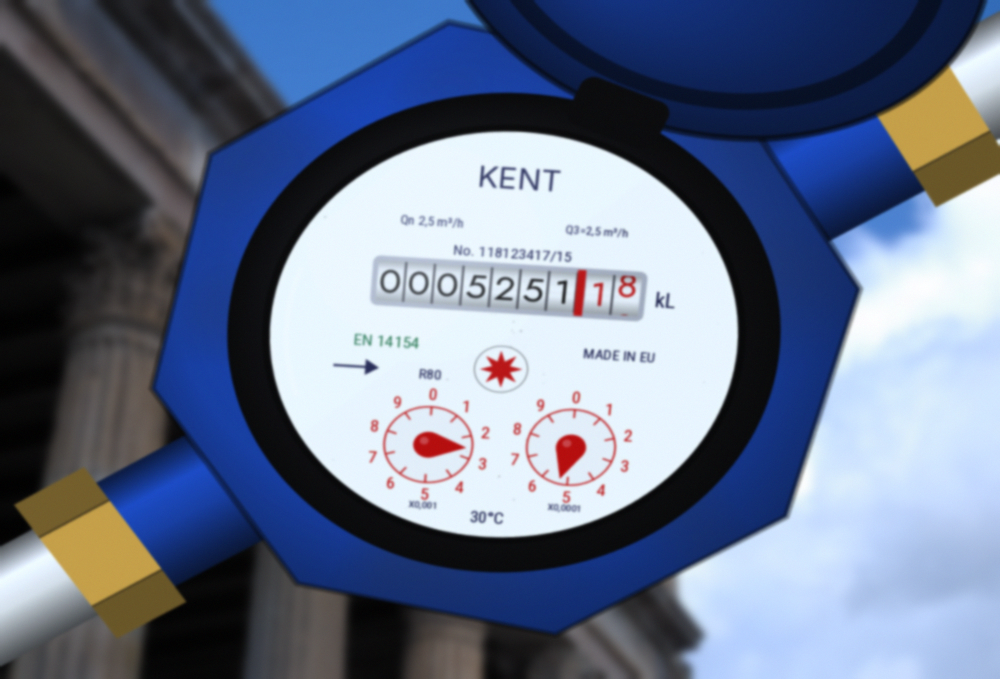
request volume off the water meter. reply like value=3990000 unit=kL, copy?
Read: value=5251.1825 unit=kL
